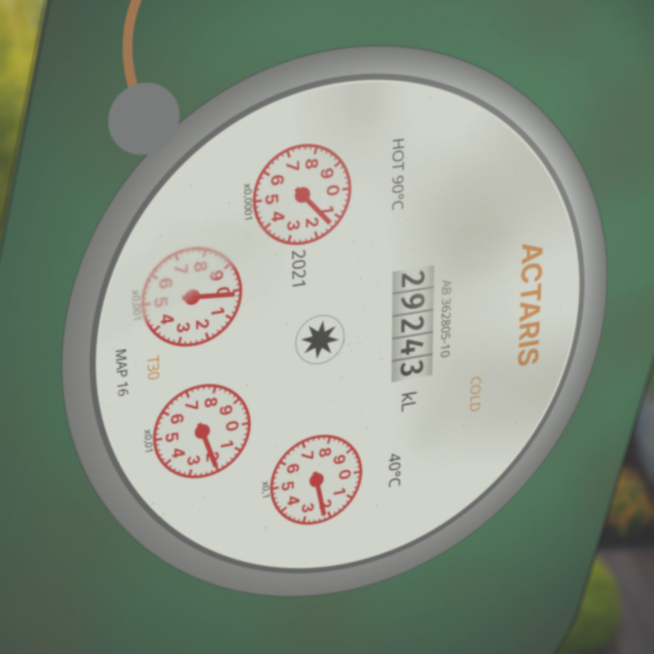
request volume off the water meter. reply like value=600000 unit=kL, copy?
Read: value=29243.2201 unit=kL
